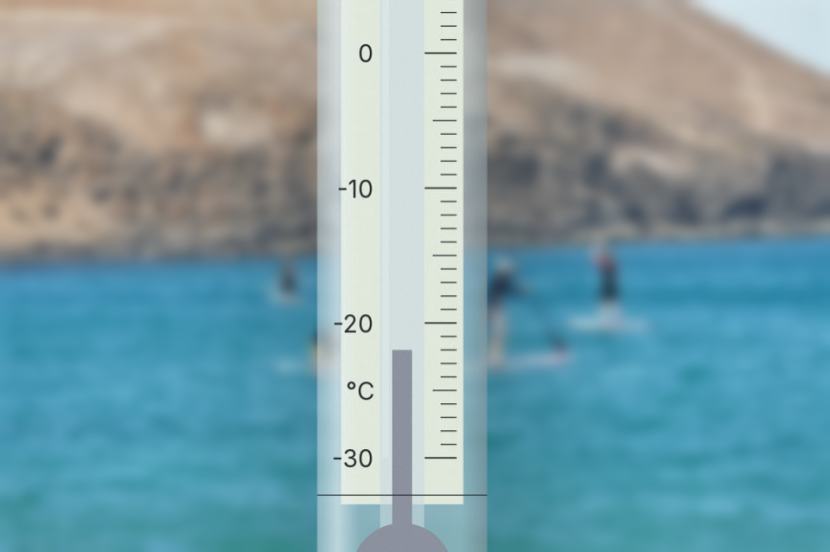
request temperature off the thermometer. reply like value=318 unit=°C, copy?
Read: value=-22 unit=°C
